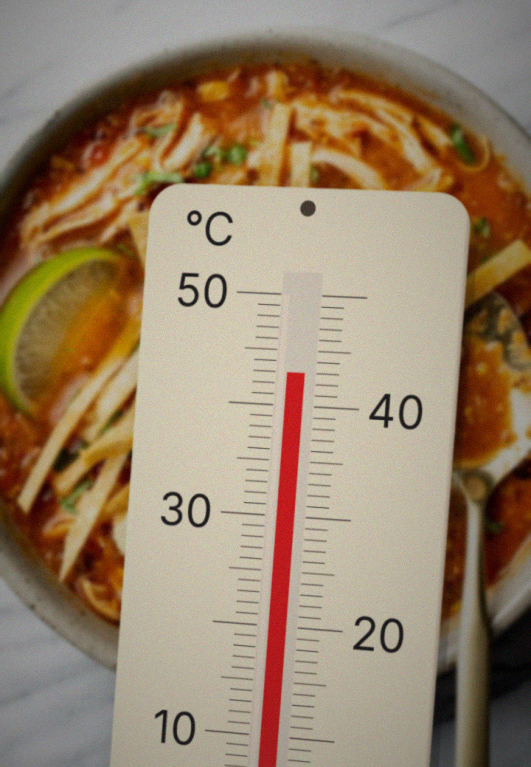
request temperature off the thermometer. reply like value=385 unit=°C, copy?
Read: value=43 unit=°C
